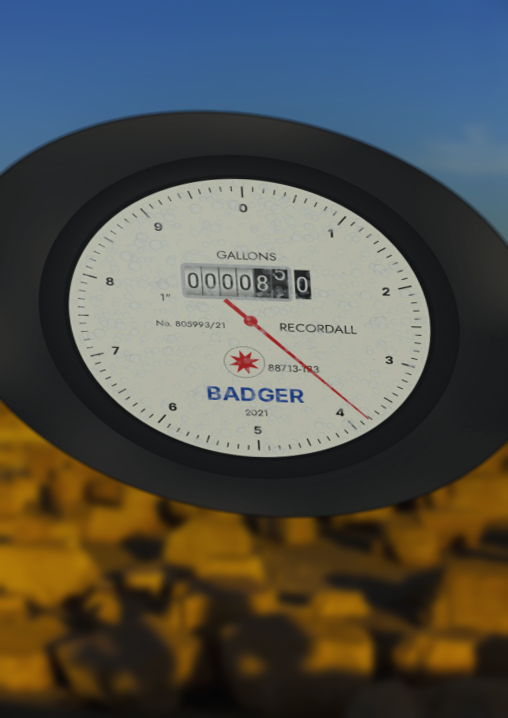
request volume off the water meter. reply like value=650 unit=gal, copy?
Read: value=853.8 unit=gal
